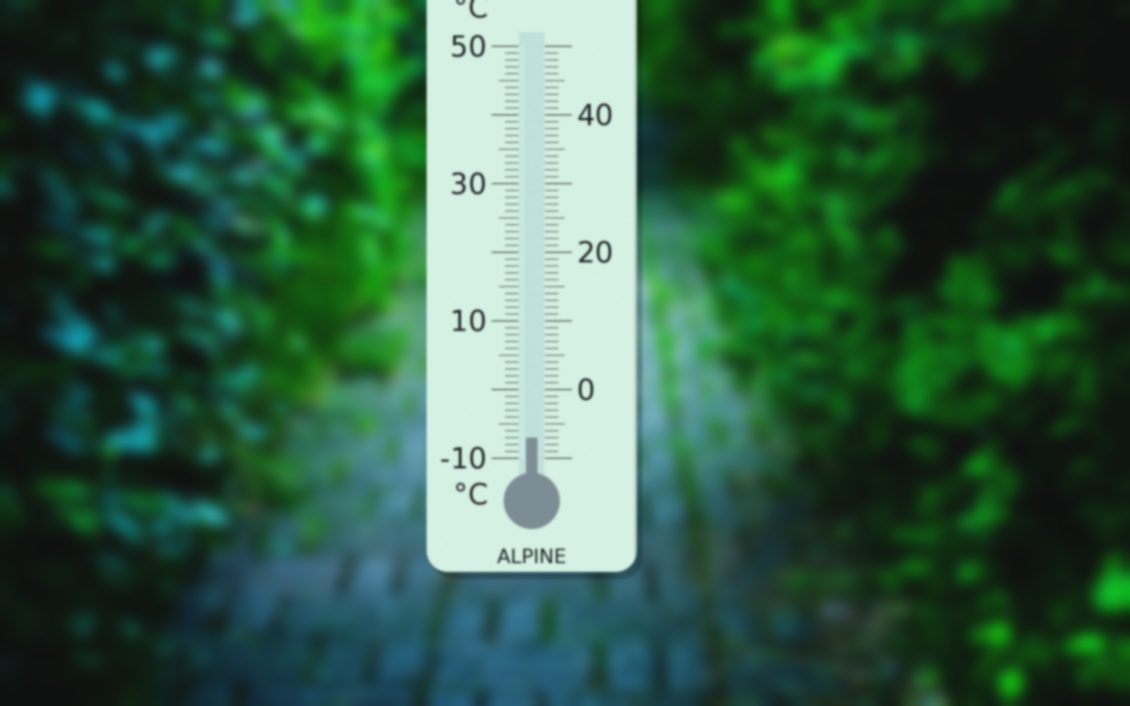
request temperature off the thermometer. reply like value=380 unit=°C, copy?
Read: value=-7 unit=°C
